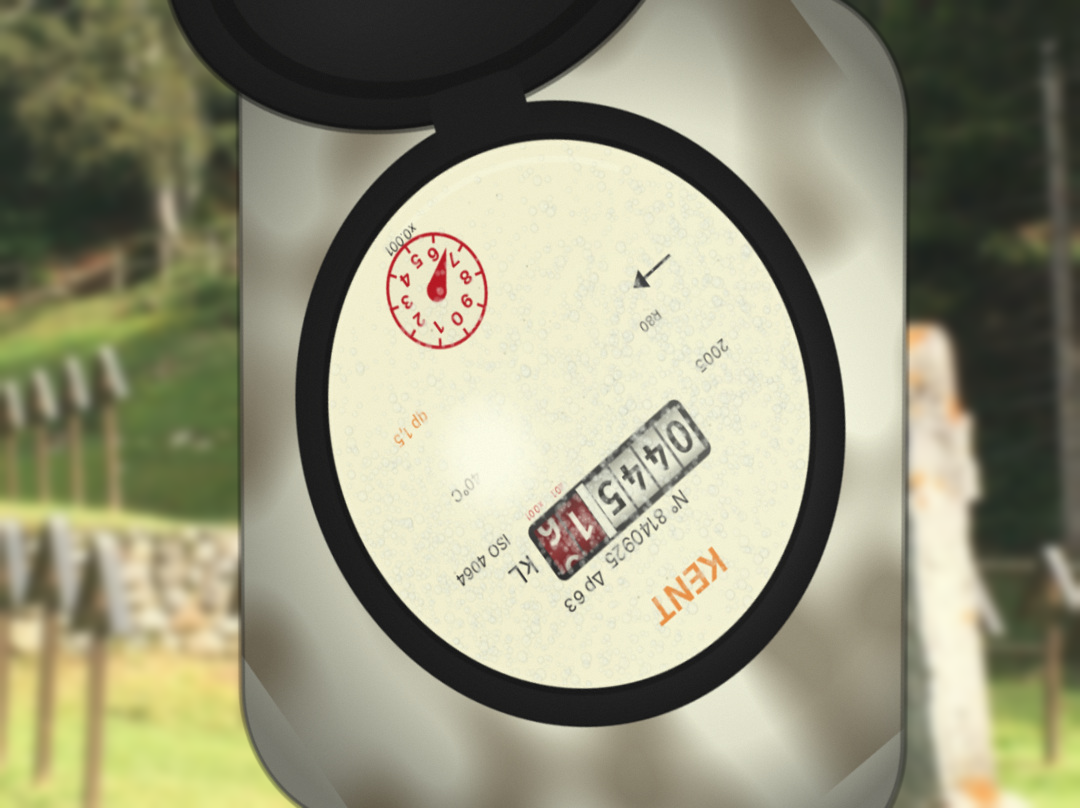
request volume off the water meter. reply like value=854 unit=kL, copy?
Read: value=445.156 unit=kL
